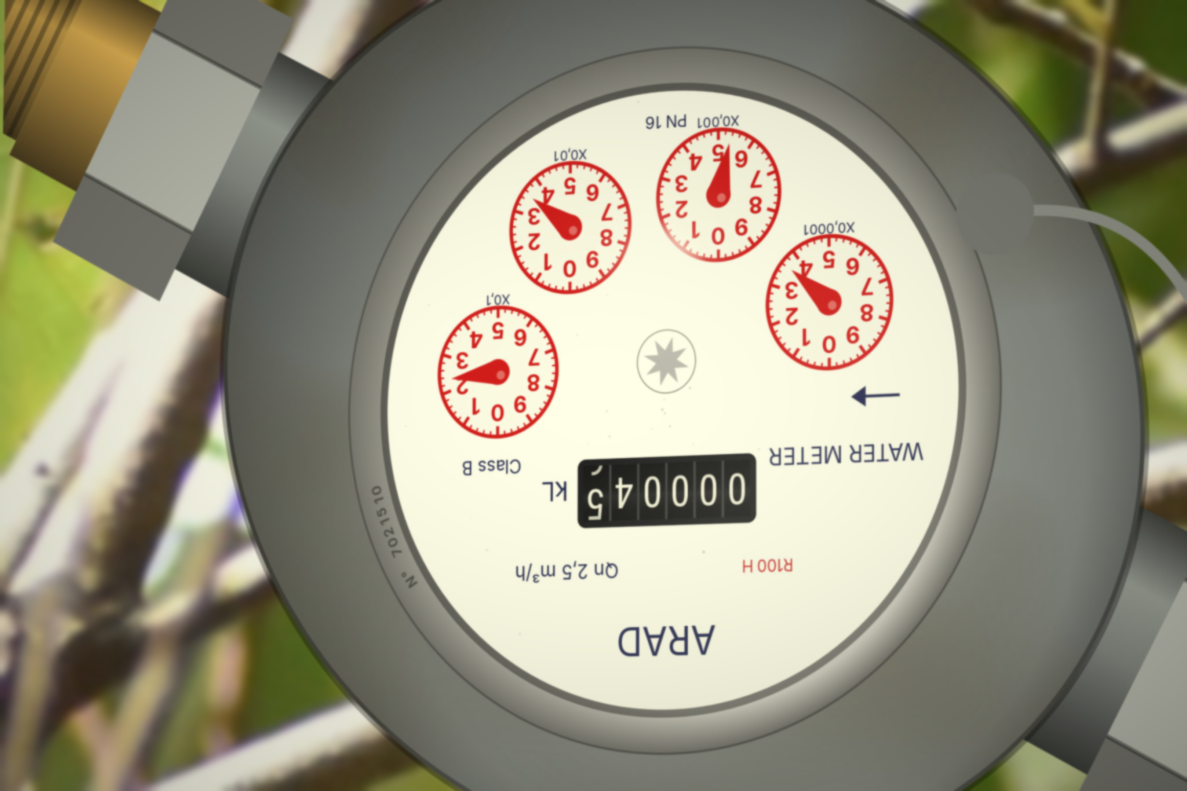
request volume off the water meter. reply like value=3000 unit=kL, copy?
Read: value=45.2353 unit=kL
